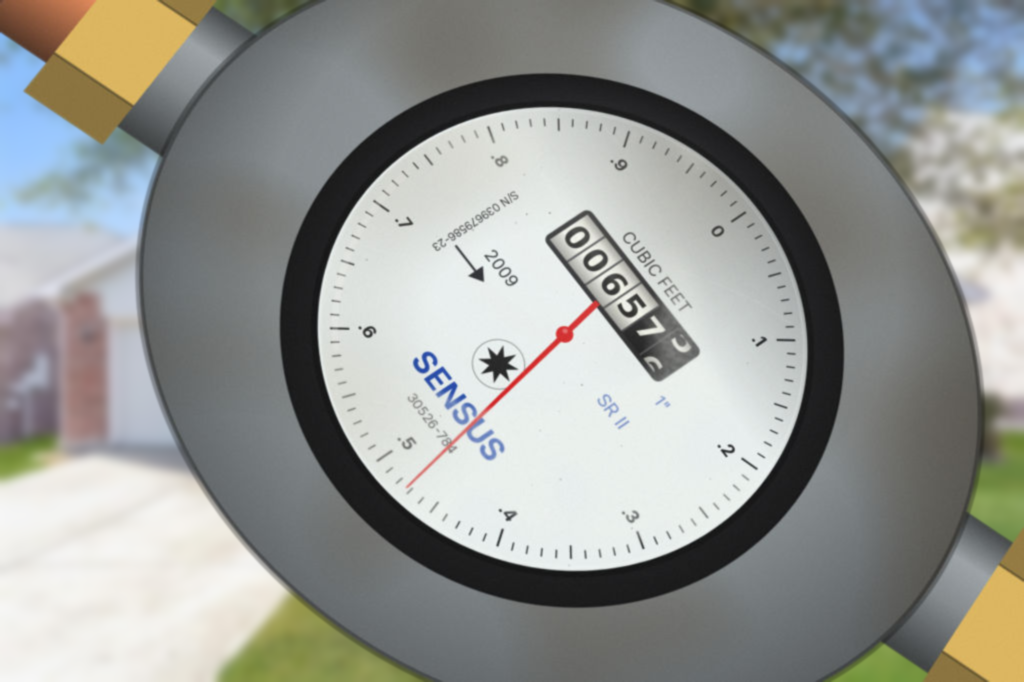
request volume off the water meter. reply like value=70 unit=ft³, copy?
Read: value=6575.47 unit=ft³
